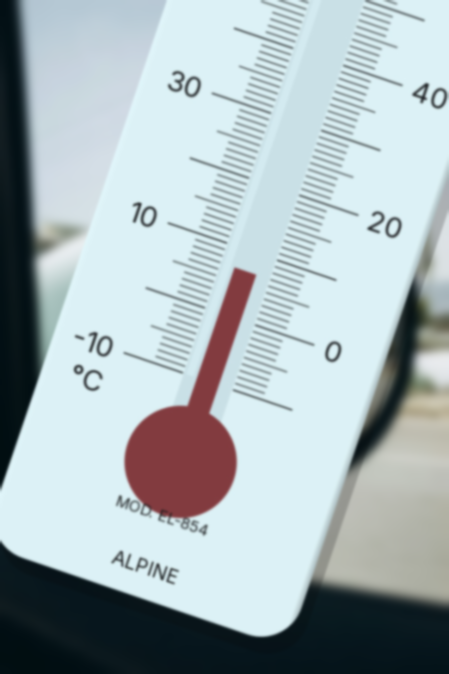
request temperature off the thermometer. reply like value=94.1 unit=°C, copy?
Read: value=7 unit=°C
